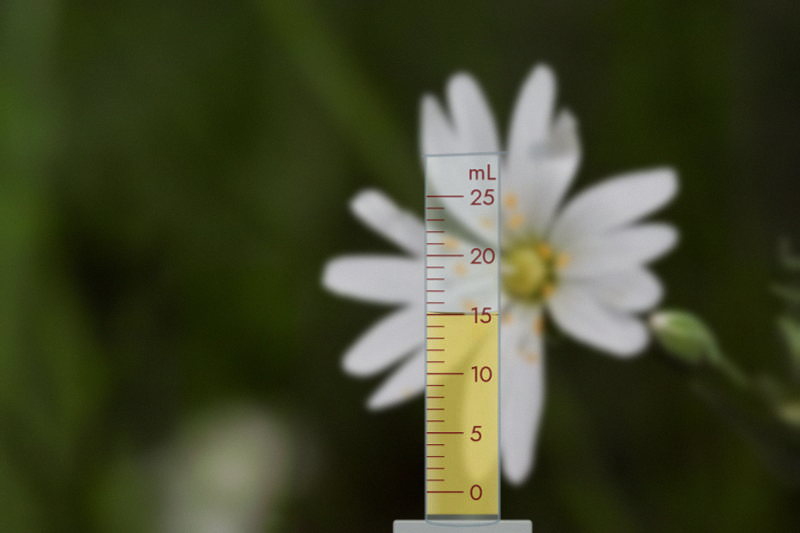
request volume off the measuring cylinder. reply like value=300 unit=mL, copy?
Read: value=15 unit=mL
